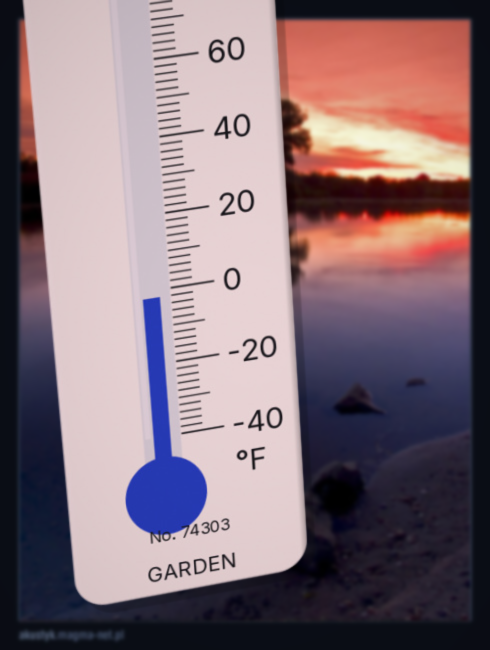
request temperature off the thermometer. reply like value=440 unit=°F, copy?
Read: value=-2 unit=°F
